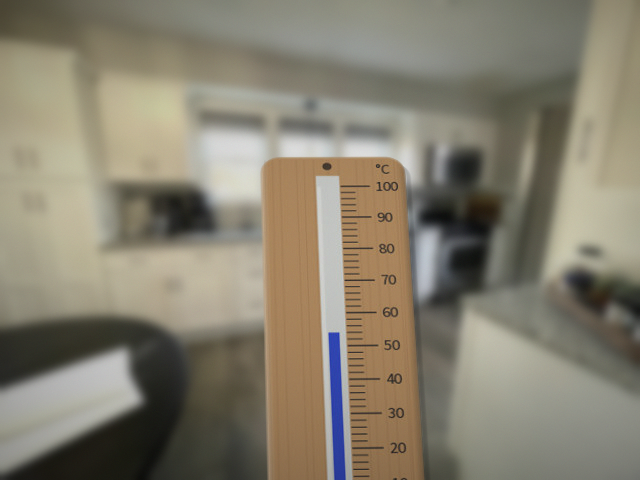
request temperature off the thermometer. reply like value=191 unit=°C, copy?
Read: value=54 unit=°C
